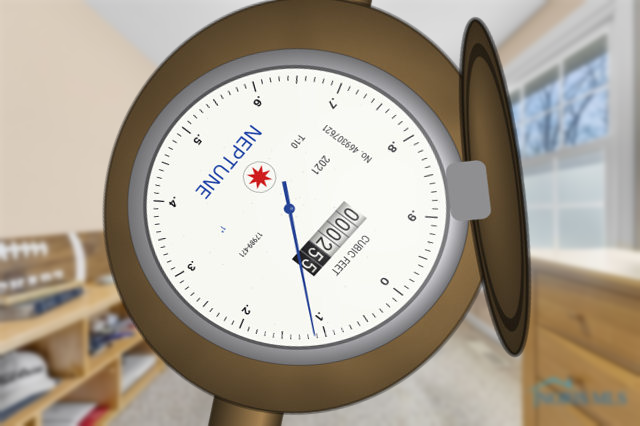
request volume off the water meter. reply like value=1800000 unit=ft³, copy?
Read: value=255.11 unit=ft³
